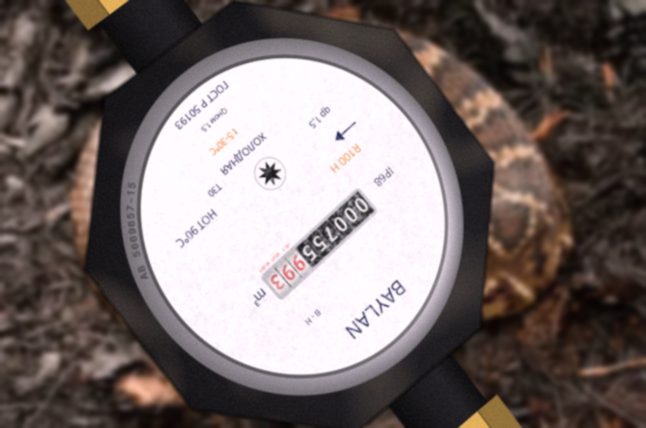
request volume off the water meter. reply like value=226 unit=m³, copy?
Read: value=755.993 unit=m³
